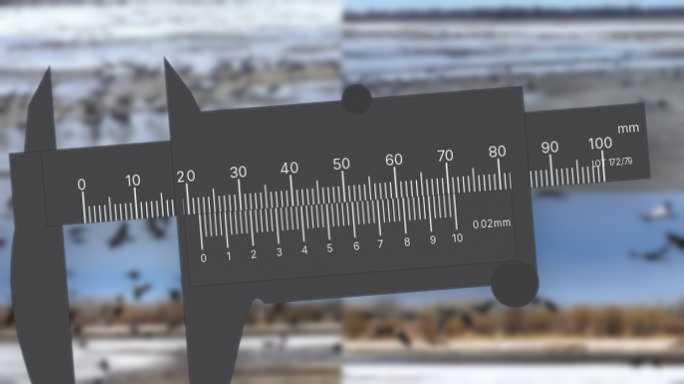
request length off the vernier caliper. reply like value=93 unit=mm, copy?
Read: value=22.0 unit=mm
